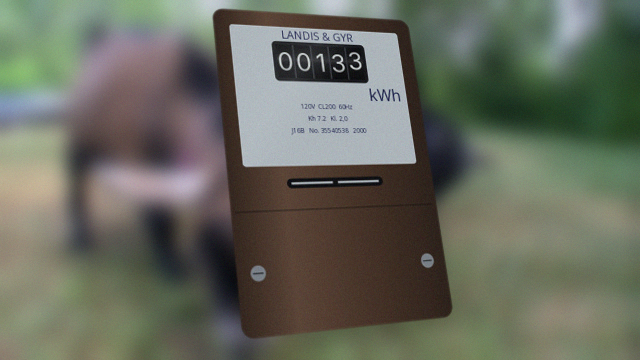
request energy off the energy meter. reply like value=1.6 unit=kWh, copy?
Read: value=133 unit=kWh
